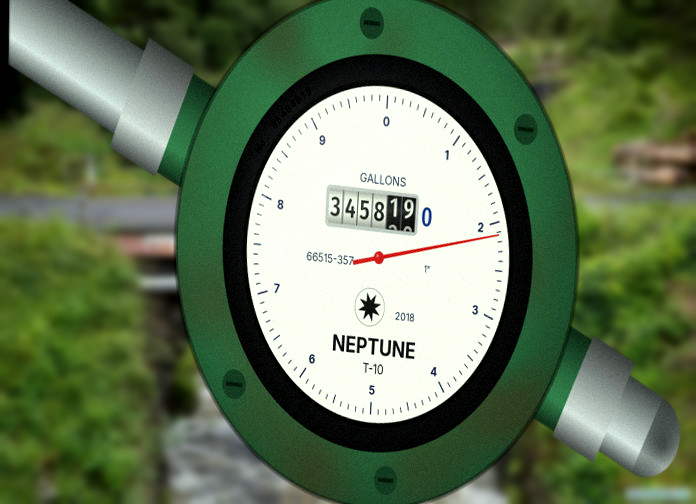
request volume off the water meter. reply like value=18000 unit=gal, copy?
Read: value=3458192.1 unit=gal
